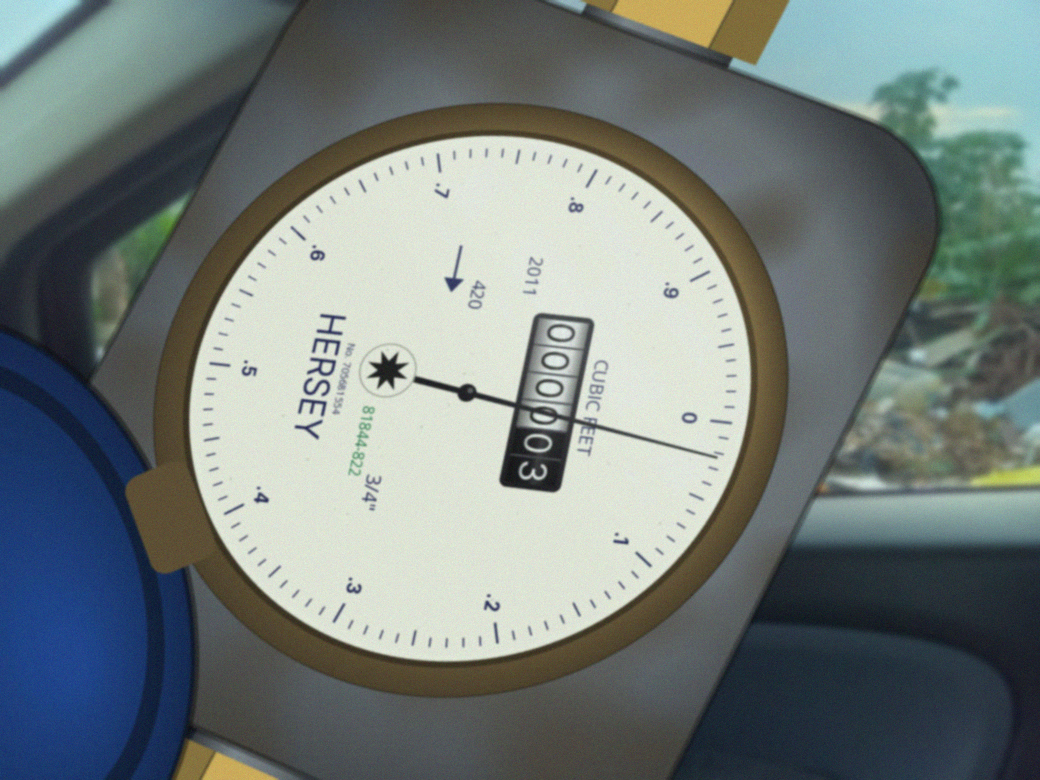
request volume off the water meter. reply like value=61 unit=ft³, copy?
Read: value=3.02 unit=ft³
